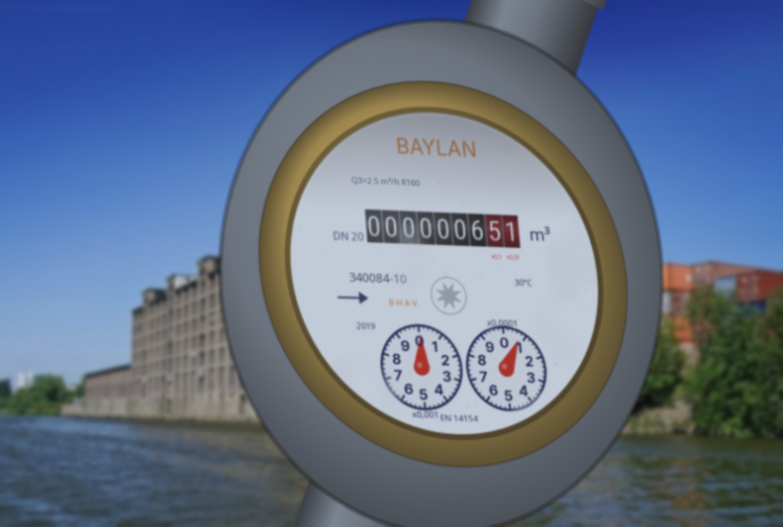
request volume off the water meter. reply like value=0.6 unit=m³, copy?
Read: value=6.5100 unit=m³
